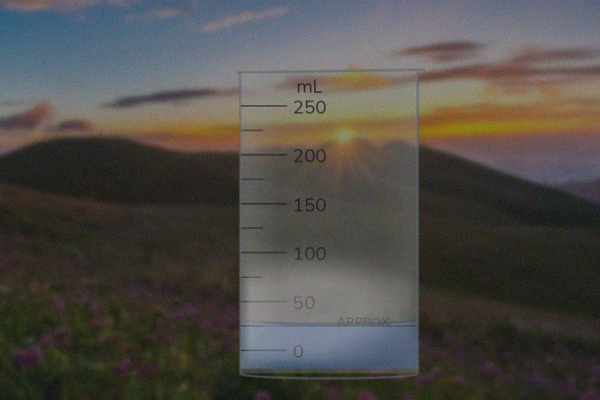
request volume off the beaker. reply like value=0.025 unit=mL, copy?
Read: value=25 unit=mL
